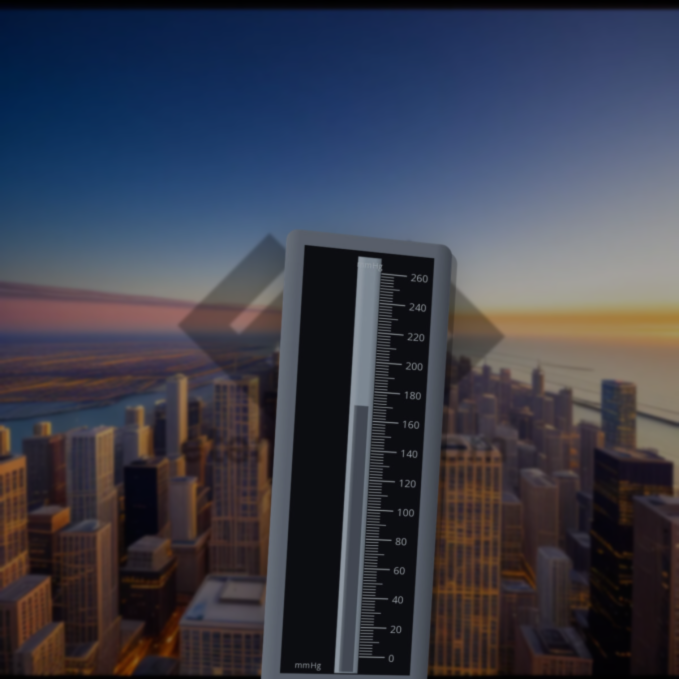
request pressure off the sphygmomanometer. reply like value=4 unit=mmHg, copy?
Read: value=170 unit=mmHg
